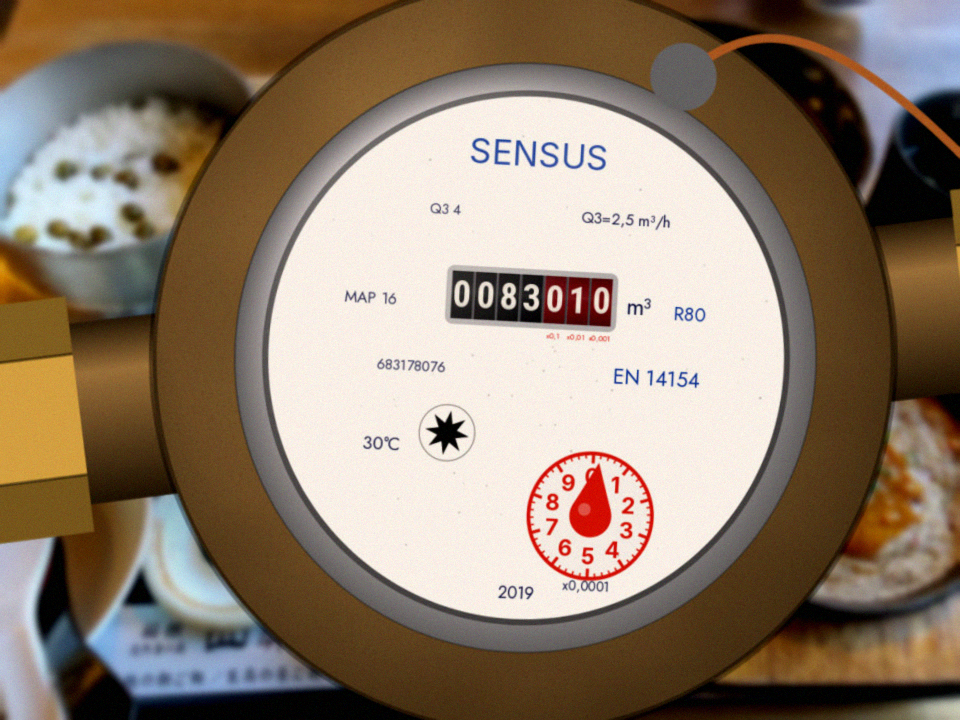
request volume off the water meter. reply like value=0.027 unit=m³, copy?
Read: value=83.0100 unit=m³
